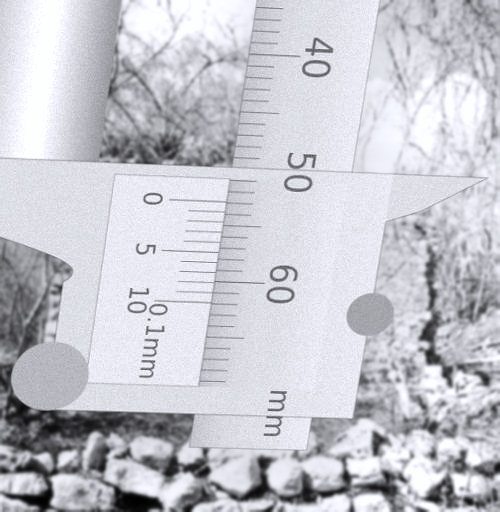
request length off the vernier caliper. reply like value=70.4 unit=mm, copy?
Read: value=52.9 unit=mm
